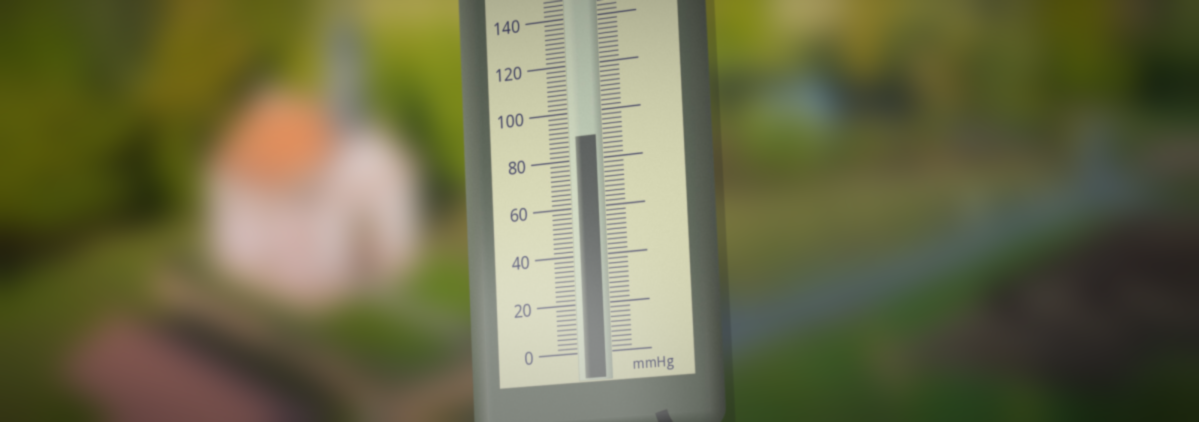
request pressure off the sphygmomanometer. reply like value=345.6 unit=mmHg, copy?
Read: value=90 unit=mmHg
